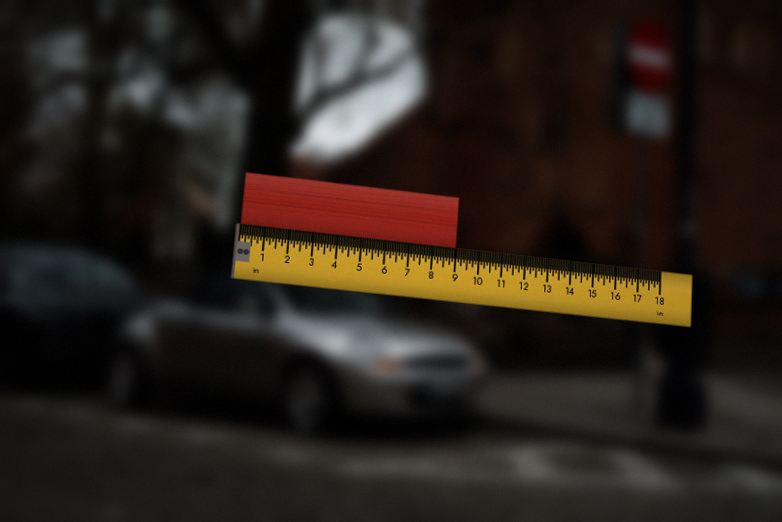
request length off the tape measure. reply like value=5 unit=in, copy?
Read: value=9 unit=in
